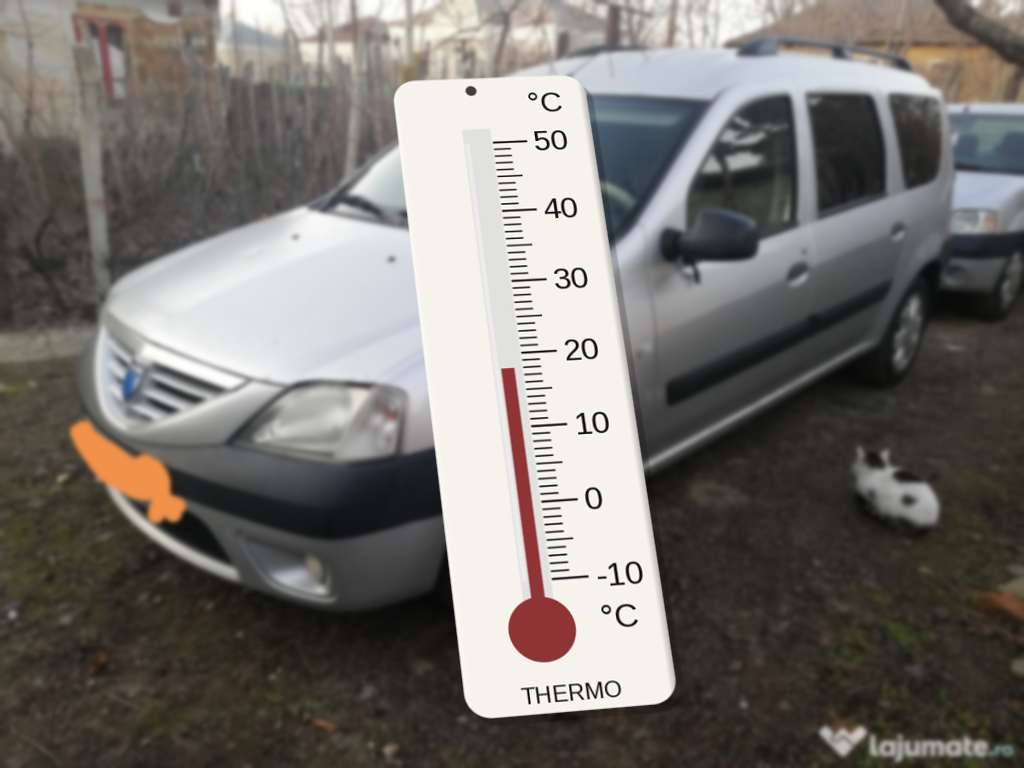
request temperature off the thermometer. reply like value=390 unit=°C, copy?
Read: value=18 unit=°C
